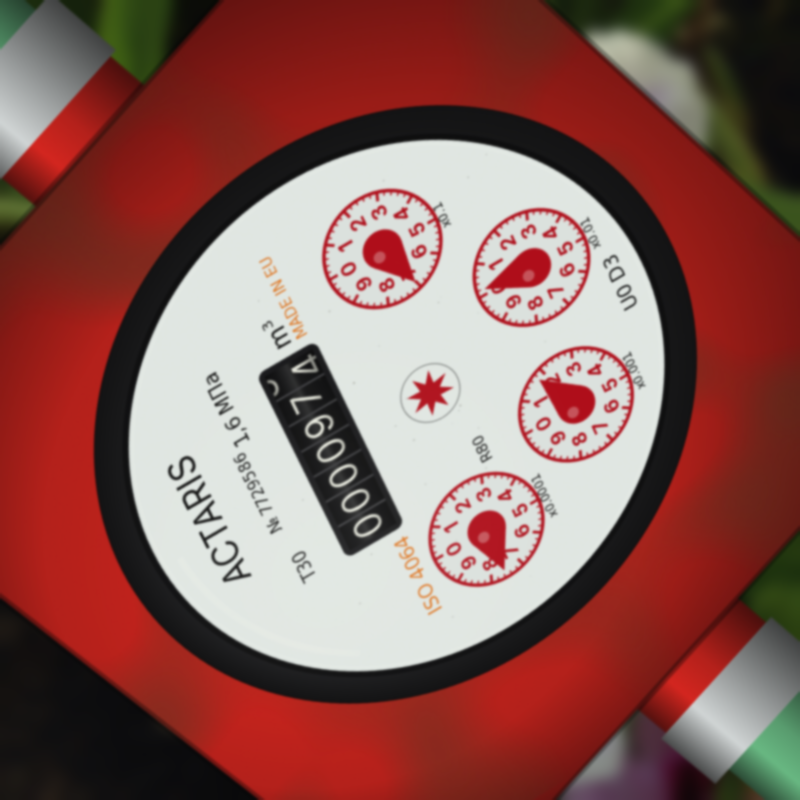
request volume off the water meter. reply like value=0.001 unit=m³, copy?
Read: value=973.7017 unit=m³
